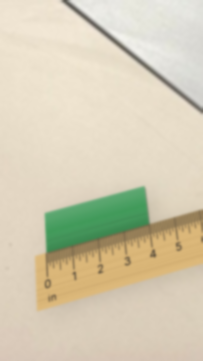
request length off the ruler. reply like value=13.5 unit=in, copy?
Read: value=4 unit=in
